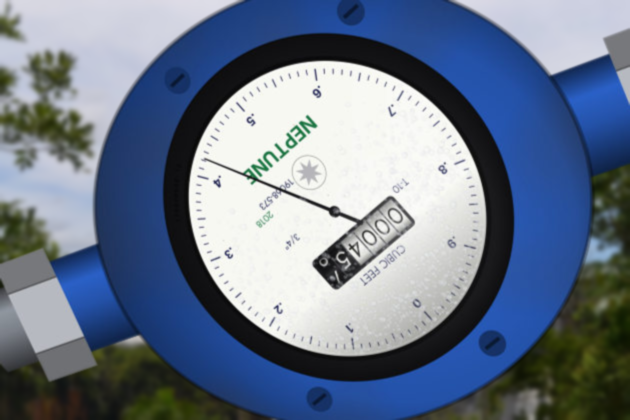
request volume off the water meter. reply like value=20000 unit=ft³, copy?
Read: value=457.42 unit=ft³
